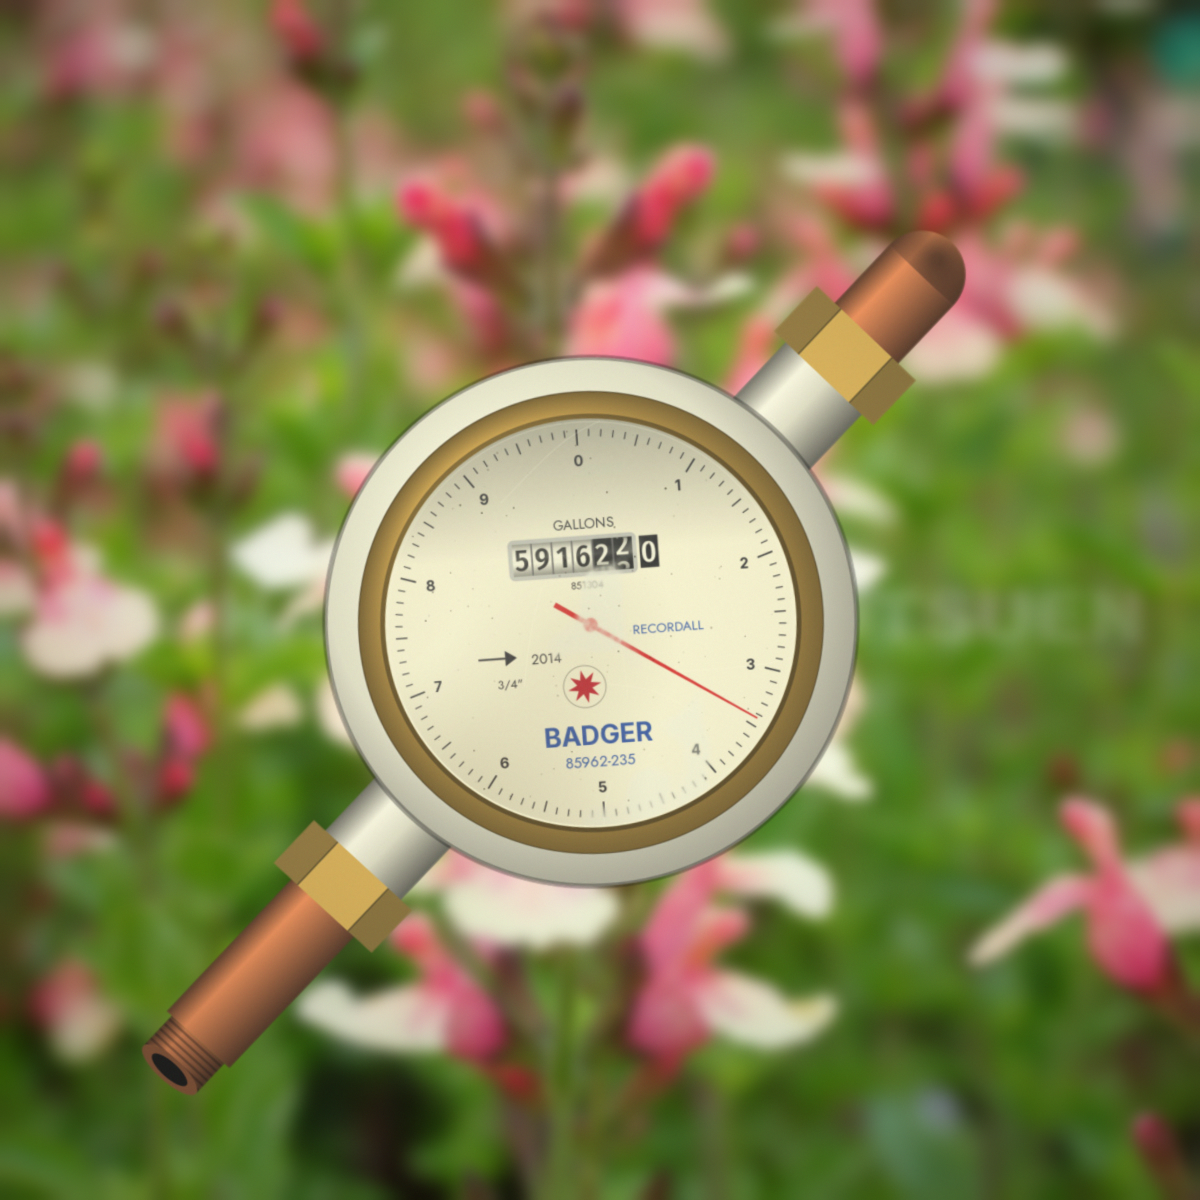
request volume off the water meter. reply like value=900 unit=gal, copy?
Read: value=5916223.4 unit=gal
